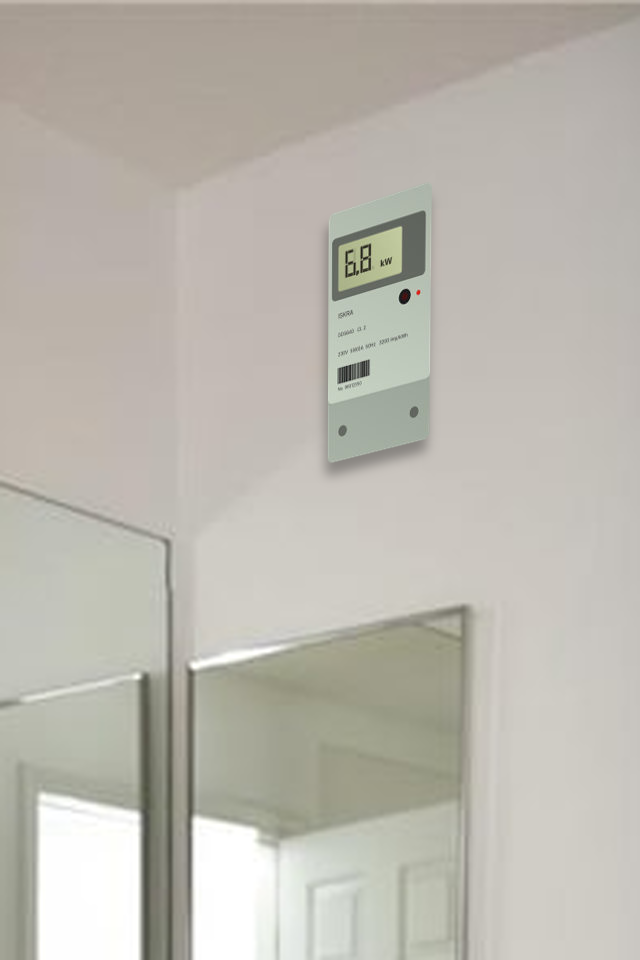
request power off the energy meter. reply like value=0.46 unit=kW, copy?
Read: value=6.8 unit=kW
